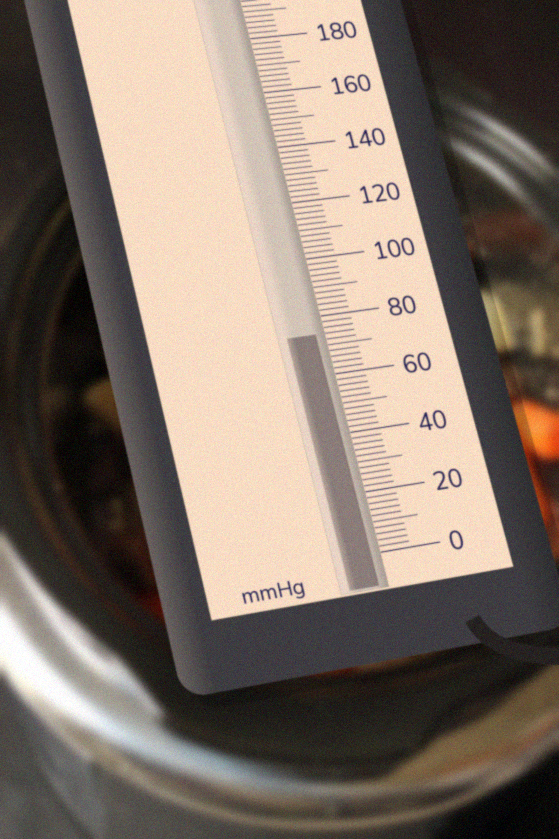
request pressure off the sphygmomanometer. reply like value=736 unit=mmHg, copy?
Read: value=74 unit=mmHg
